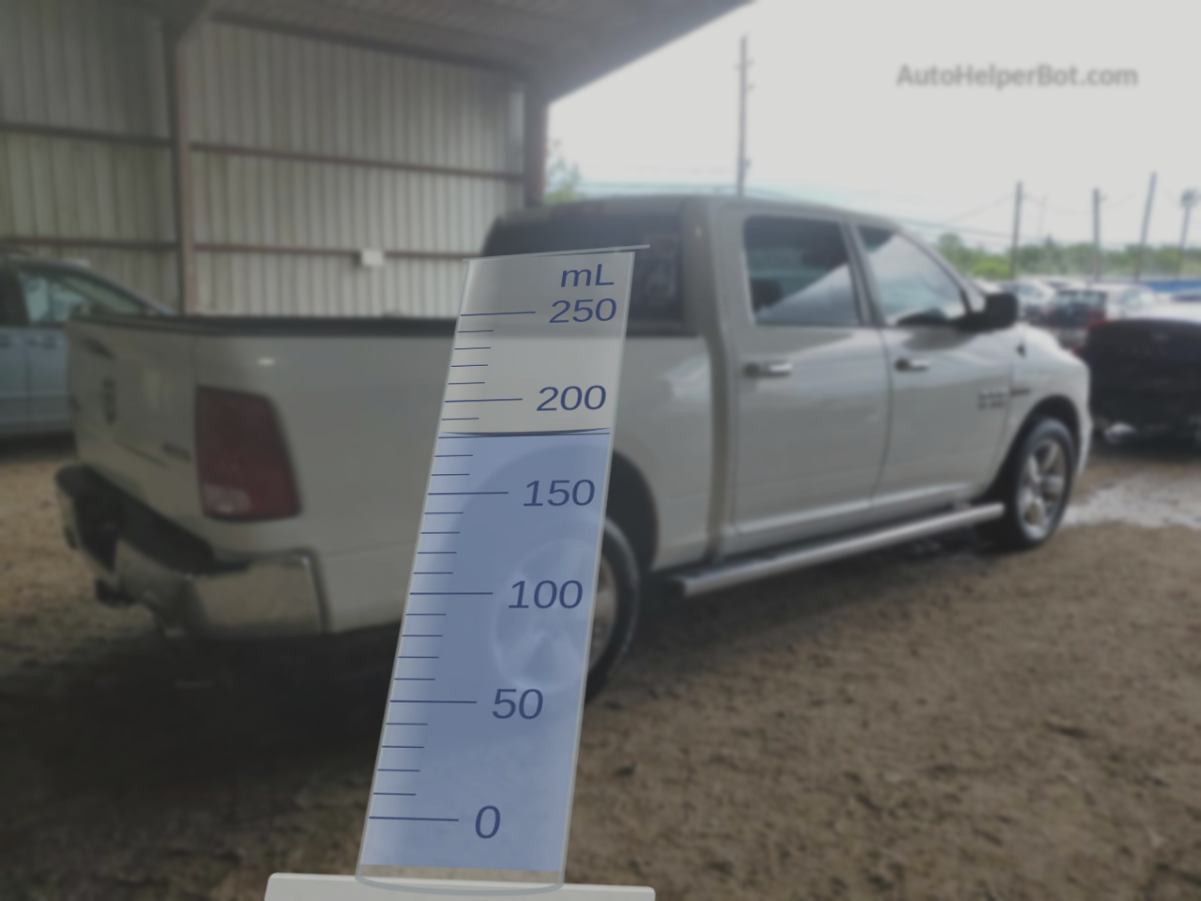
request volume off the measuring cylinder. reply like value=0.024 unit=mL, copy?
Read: value=180 unit=mL
